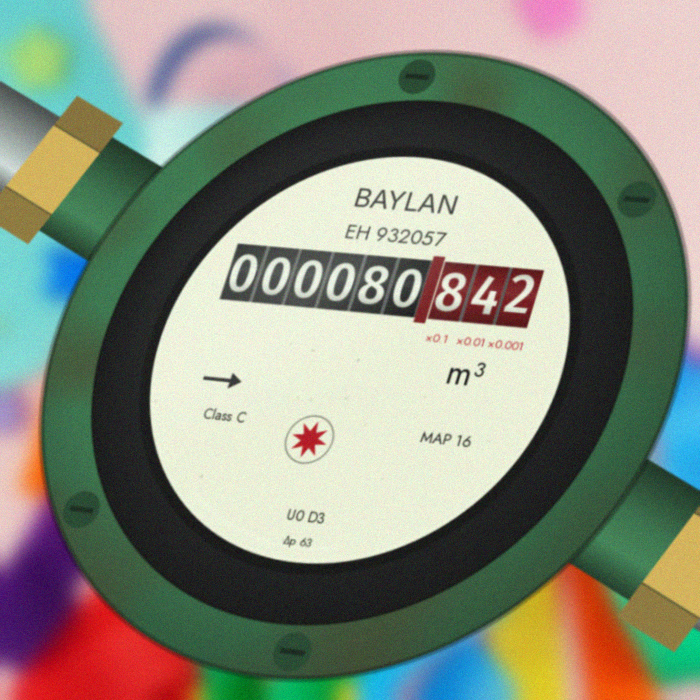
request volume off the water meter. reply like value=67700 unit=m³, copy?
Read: value=80.842 unit=m³
